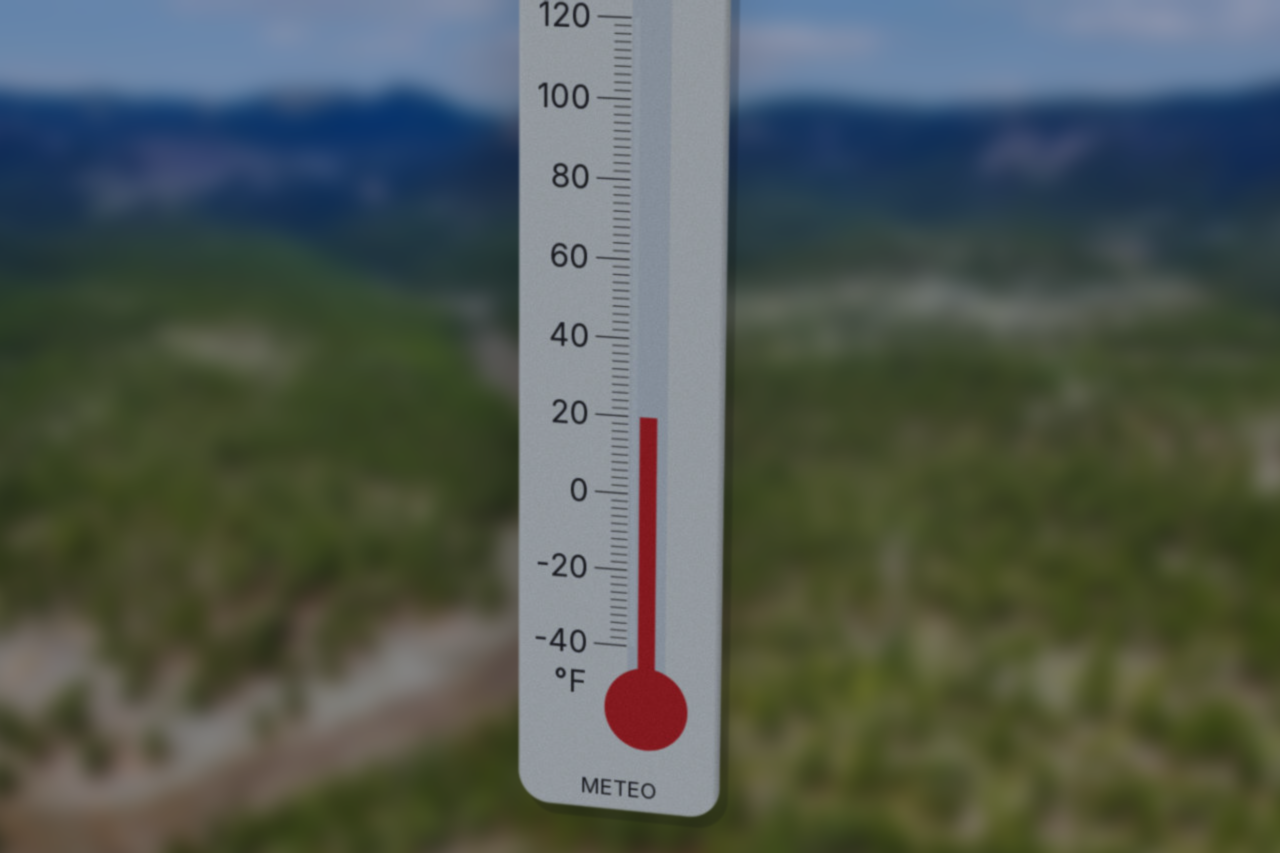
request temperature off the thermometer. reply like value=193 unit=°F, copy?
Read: value=20 unit=°F
